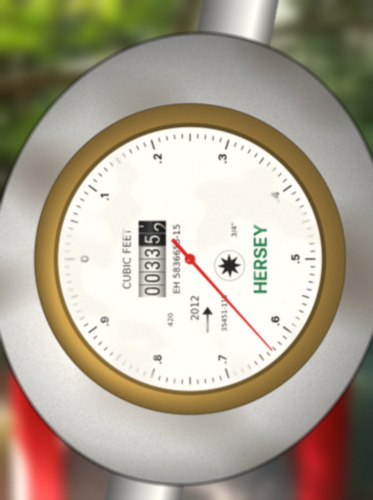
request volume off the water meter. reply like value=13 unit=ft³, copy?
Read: value=3351.63 unit=ft³
